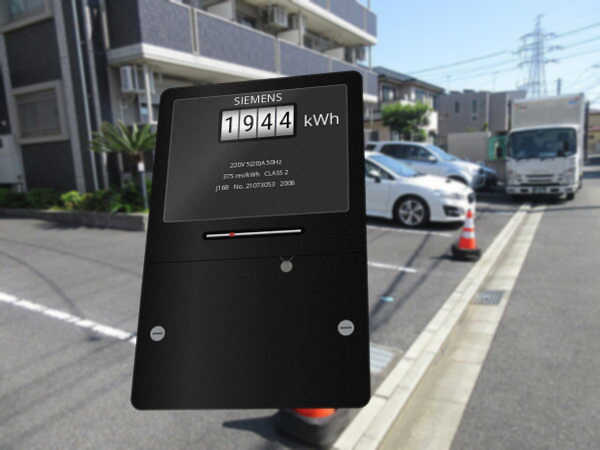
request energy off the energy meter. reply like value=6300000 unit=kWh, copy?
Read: value=1944 unit=kWh
